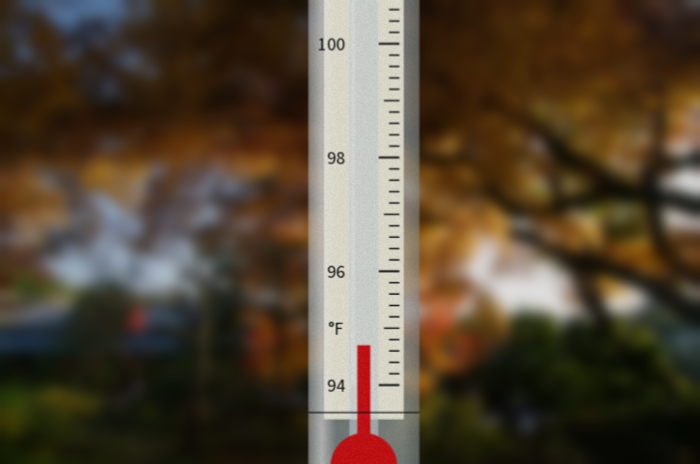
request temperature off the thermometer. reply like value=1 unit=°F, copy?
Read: value=94.7 unit=°F
